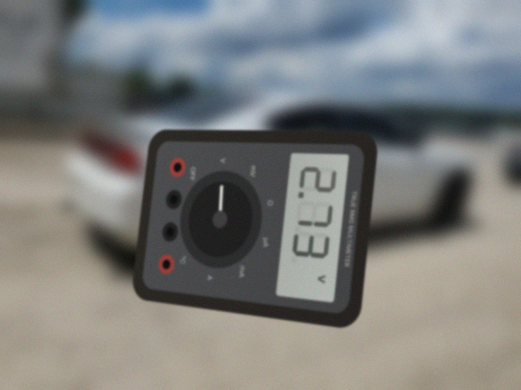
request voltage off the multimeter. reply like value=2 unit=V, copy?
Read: value=2.73 unit=V
